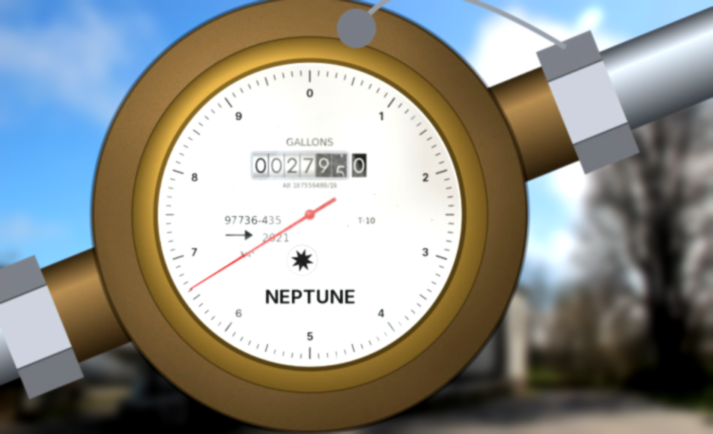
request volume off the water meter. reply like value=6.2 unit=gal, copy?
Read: value=27946.6 unit=gal
